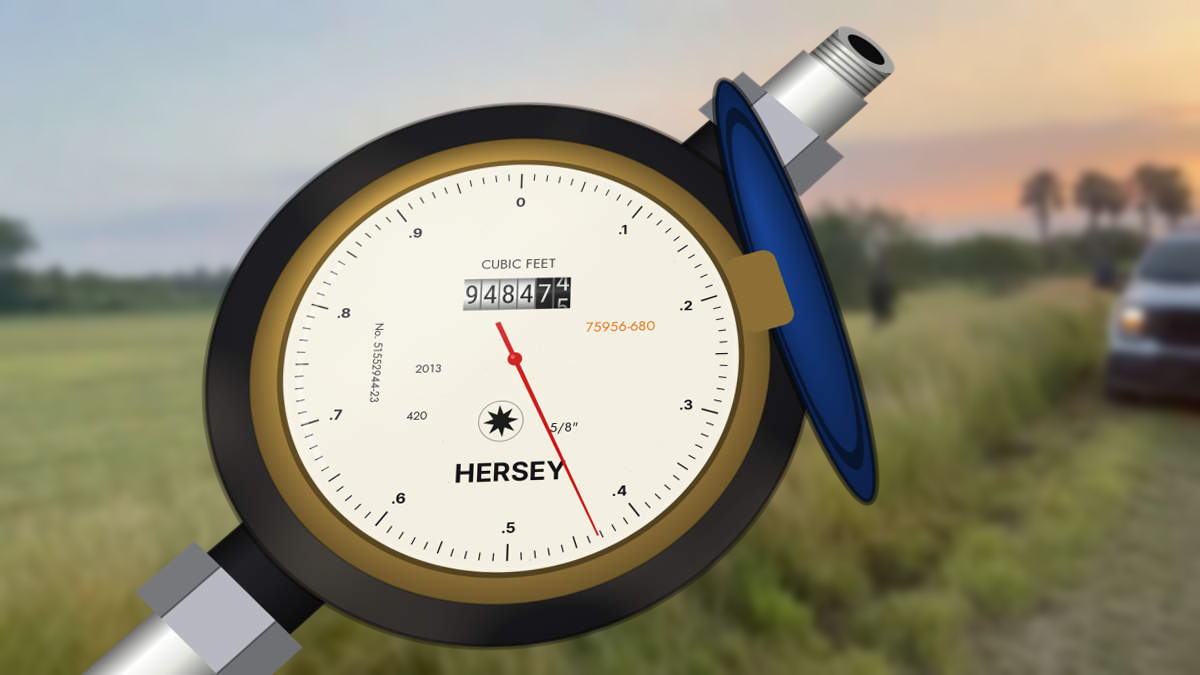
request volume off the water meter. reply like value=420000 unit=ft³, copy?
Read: value=948474.43 unit=ft³
